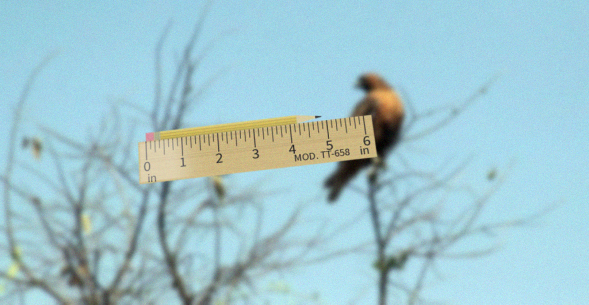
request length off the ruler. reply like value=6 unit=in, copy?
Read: value=4.875 unit=in
